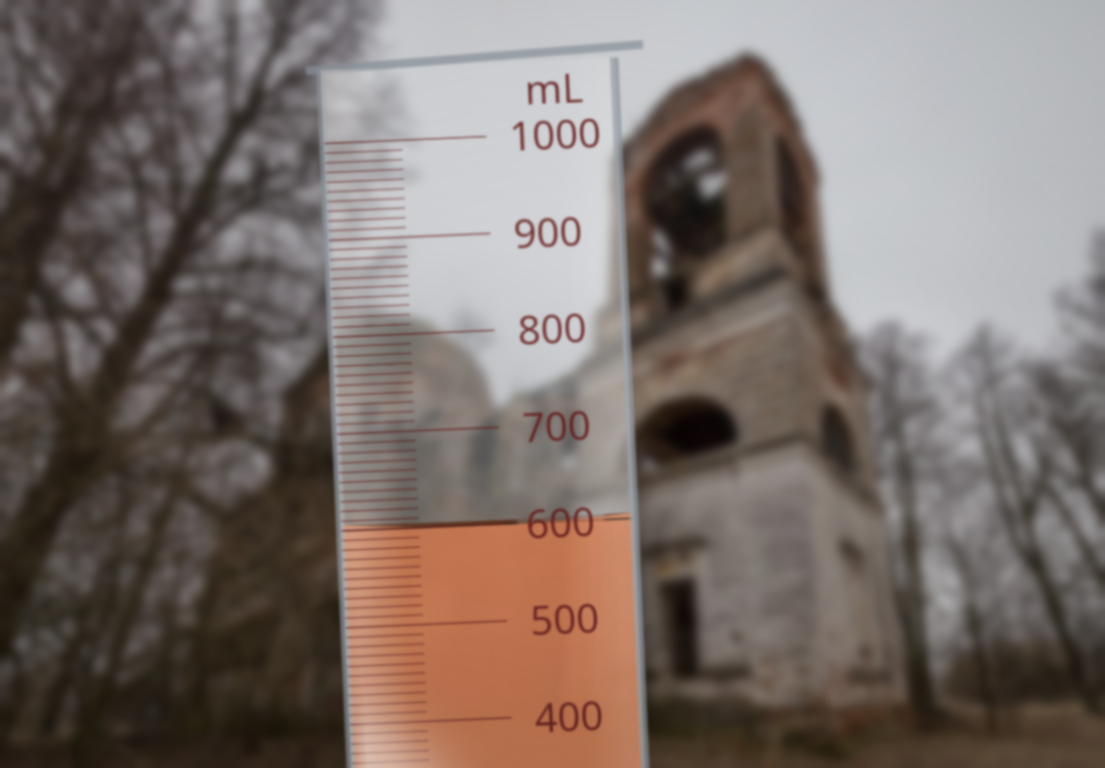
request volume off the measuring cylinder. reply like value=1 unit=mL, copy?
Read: value=600 unit=mL
